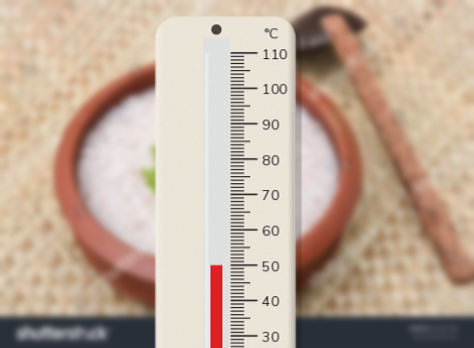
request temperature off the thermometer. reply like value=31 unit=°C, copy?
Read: value=50 unit=°C
